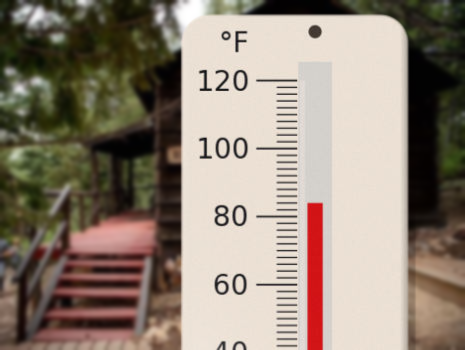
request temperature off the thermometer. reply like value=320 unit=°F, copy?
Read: value=84 unit=°F
